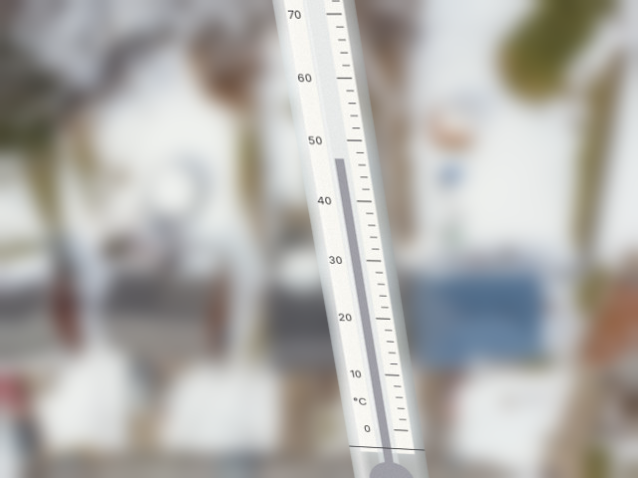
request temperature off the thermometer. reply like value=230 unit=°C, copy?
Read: value=47 unit=°C
